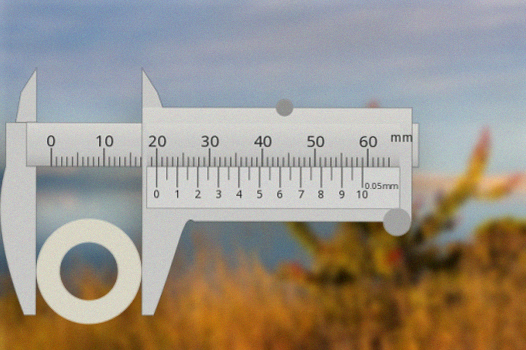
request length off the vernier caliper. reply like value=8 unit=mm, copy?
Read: value=20.0 unit=mm
